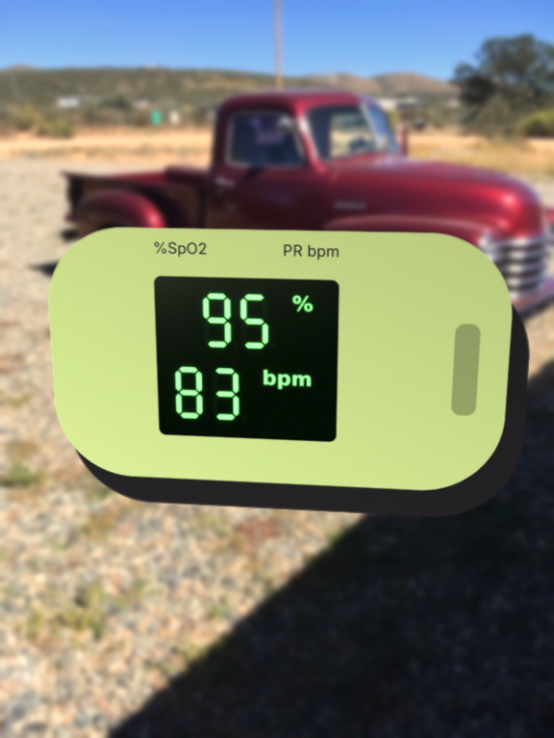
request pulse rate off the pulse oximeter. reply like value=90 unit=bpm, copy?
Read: value=83 unit=bpm
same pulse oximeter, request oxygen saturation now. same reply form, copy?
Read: value=95 unit=%
